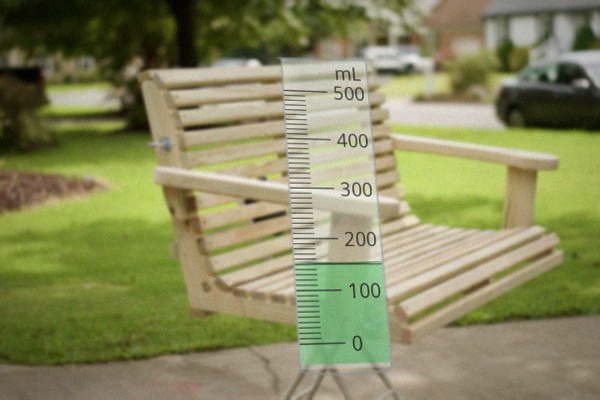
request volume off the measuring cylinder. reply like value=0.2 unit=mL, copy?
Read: value=150 unit=mL
